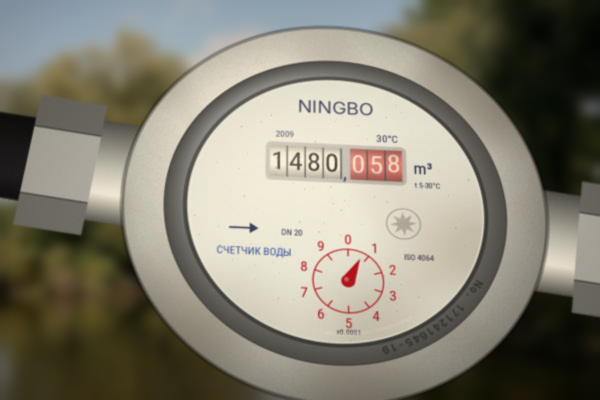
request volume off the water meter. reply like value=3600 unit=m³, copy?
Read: value=1480.0580 unit=m³
